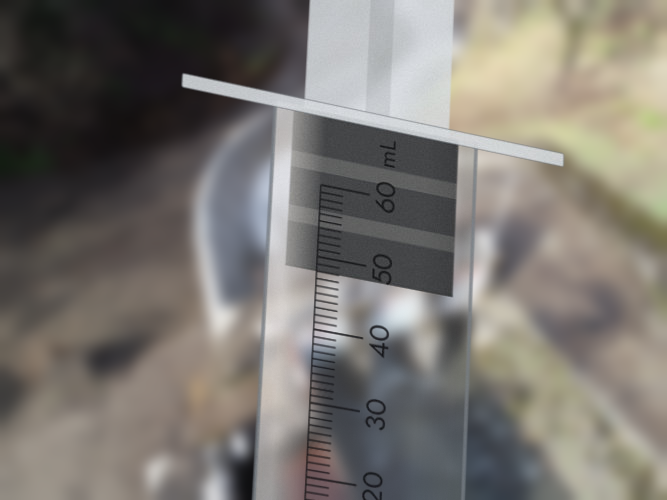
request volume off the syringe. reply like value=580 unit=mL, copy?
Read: value=48 unit=mL
